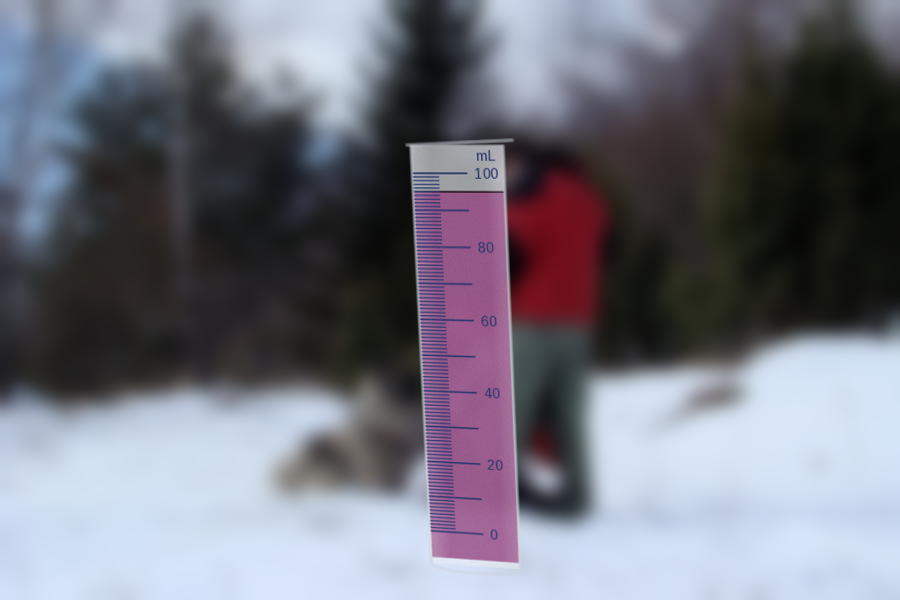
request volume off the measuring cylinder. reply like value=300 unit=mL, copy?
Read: value=95 unit=mL
